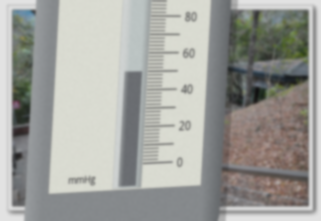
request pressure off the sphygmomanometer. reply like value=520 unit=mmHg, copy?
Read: value=50 unit=mmHg
